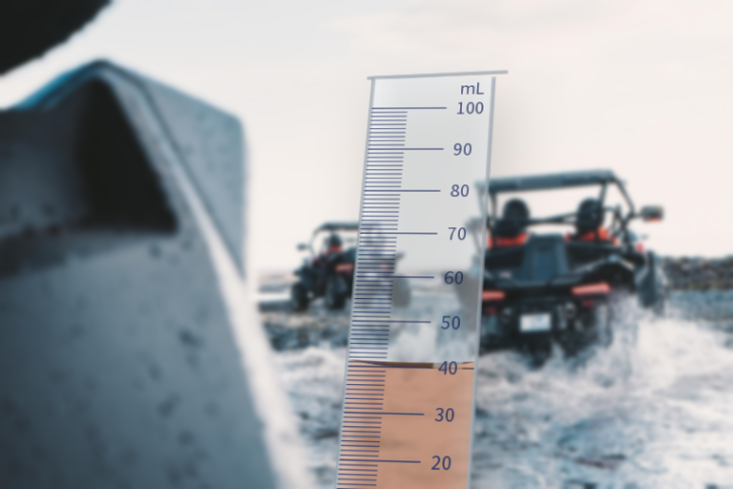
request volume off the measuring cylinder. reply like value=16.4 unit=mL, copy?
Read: value=40 unit=mL
